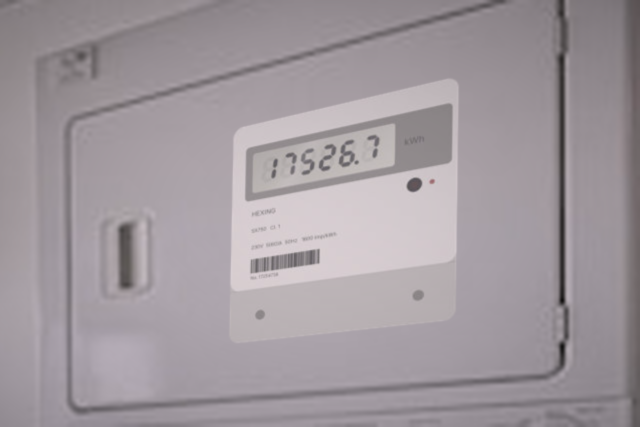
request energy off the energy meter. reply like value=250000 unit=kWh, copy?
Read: value=17526.7 unit=kWh
